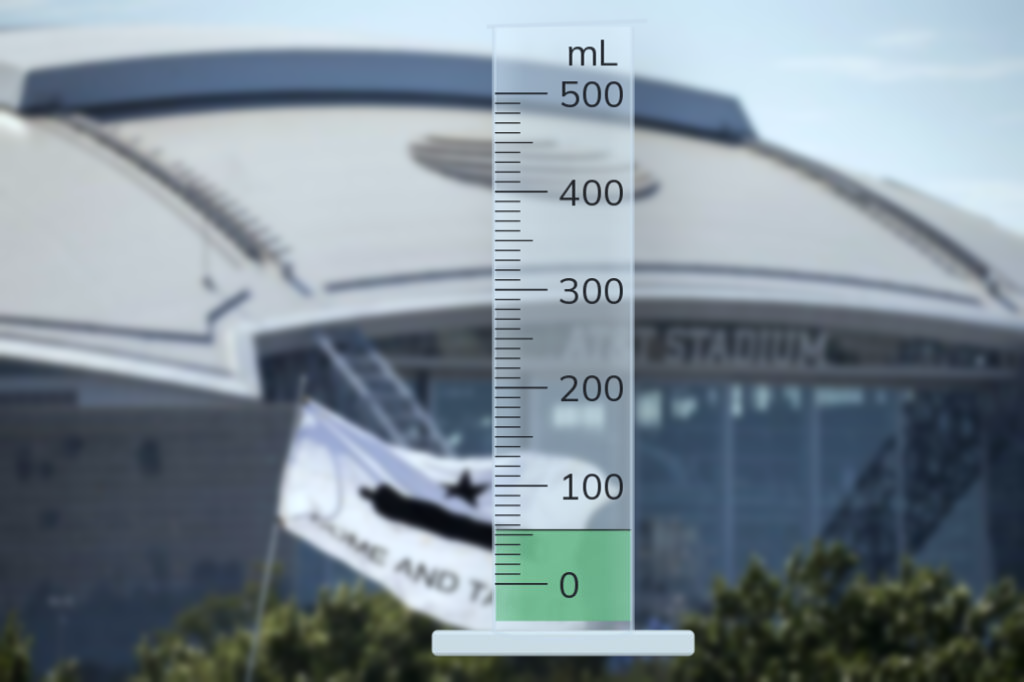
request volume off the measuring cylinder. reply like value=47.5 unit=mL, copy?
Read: value=55 unit=mL
